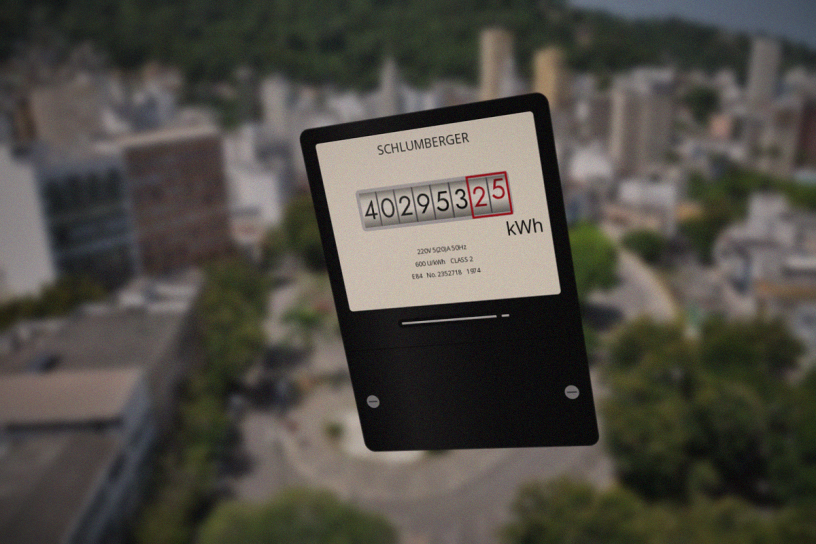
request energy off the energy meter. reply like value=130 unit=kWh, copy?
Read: value=402953.25 unit=kWh
